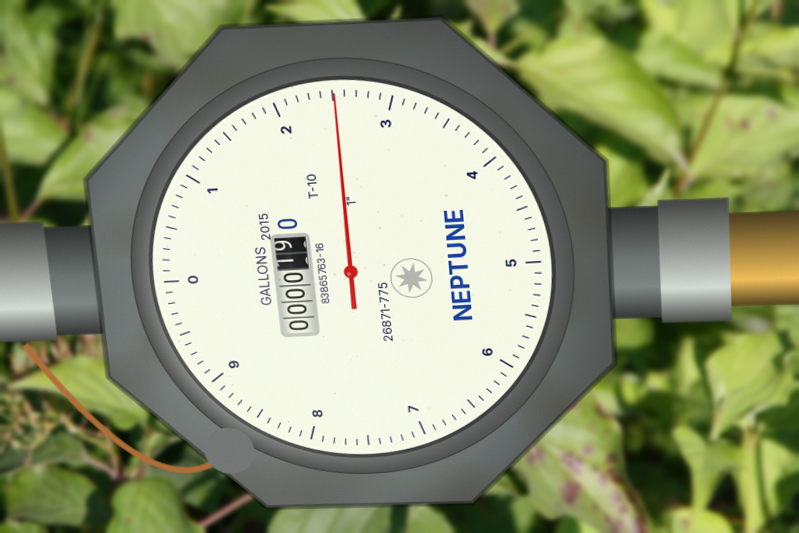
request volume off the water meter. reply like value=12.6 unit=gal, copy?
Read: value=192.5 unit=gal
